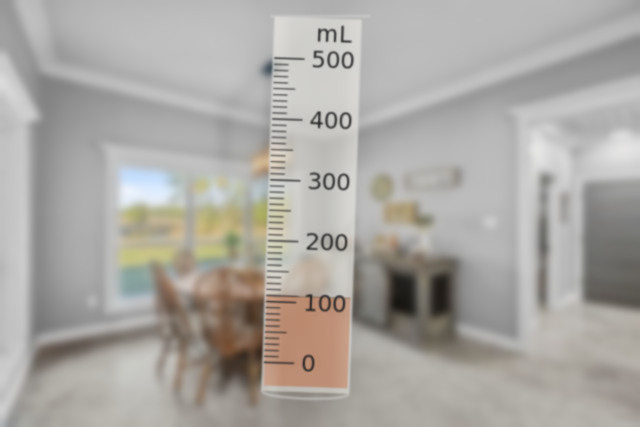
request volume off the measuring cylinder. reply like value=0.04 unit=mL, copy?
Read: value=110 unit=mL
